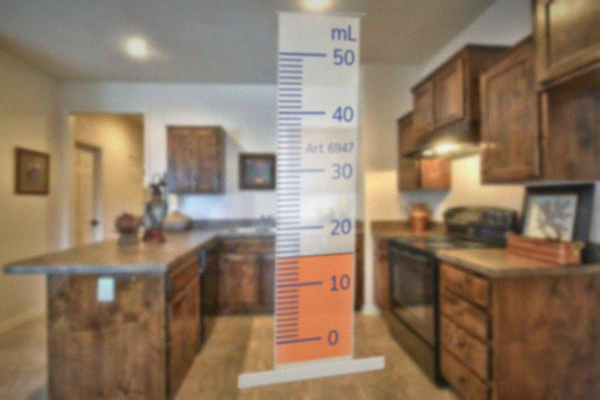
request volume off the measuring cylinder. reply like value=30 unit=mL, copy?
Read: value=15 unit=mL
